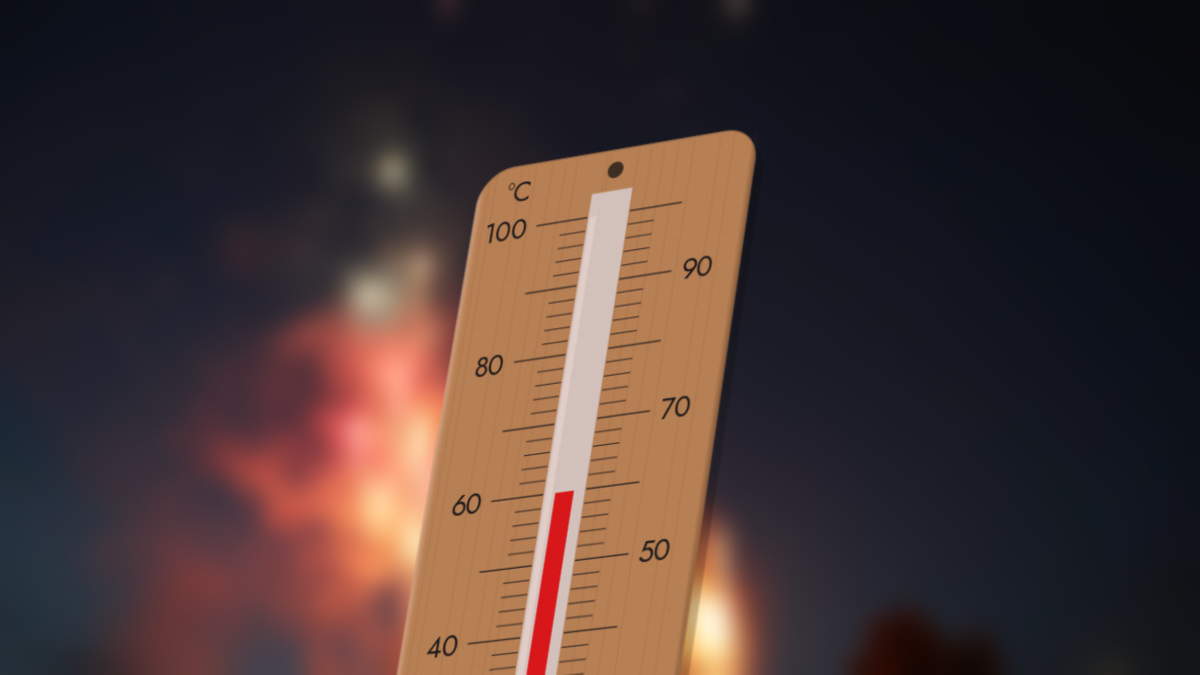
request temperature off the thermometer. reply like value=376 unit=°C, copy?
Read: value=60 unit=°C
